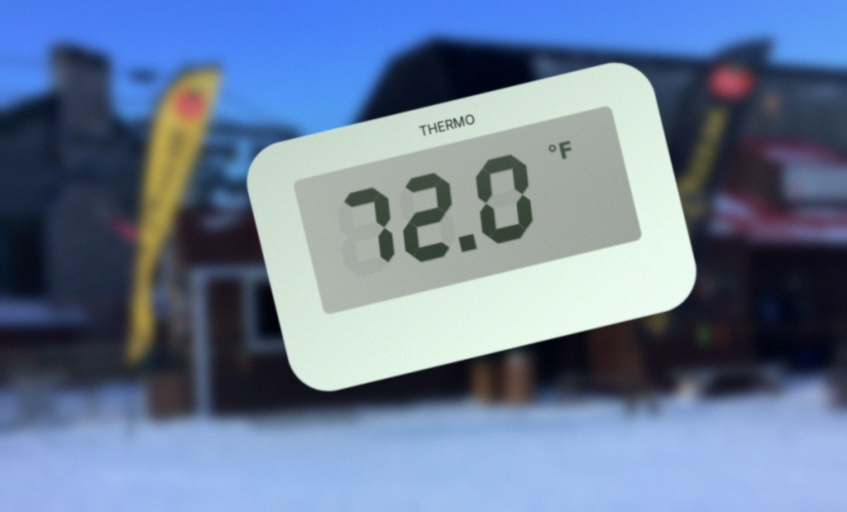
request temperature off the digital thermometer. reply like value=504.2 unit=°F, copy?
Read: value=72.0 unit=°F
